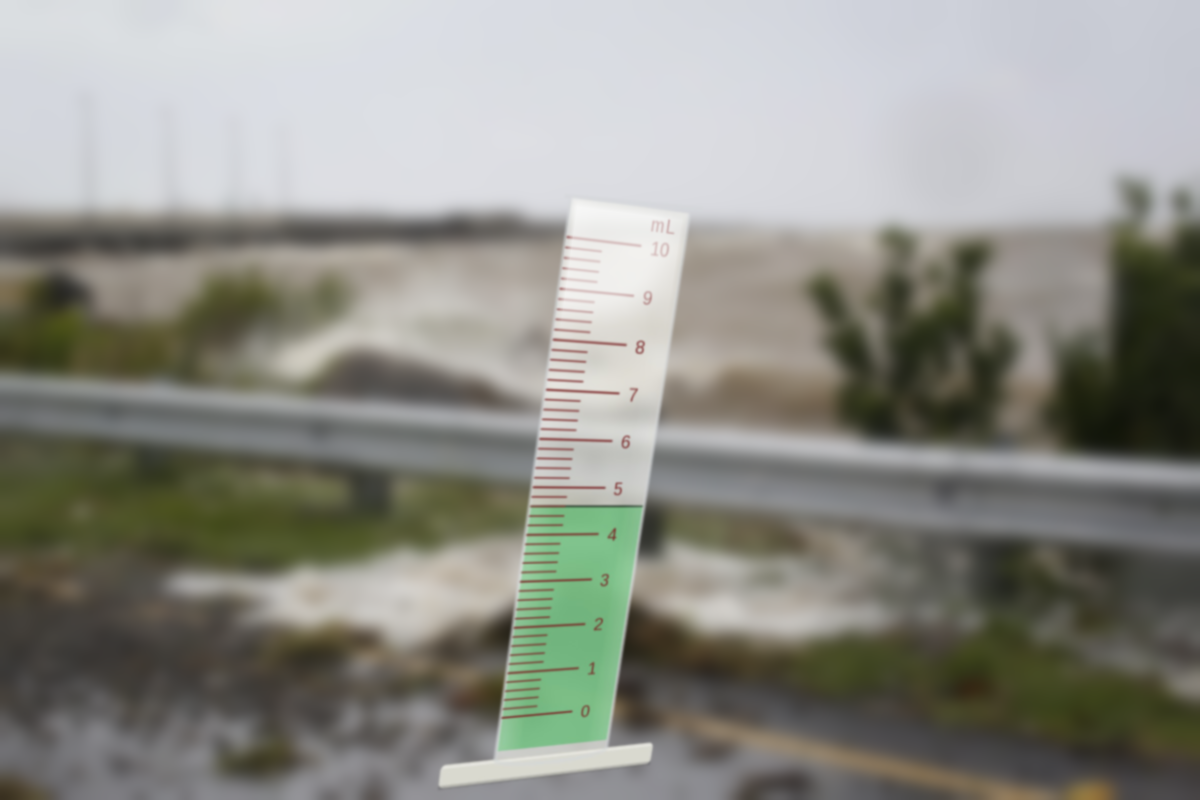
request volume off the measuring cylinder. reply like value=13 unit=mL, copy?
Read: value=4.6 unit=mL
